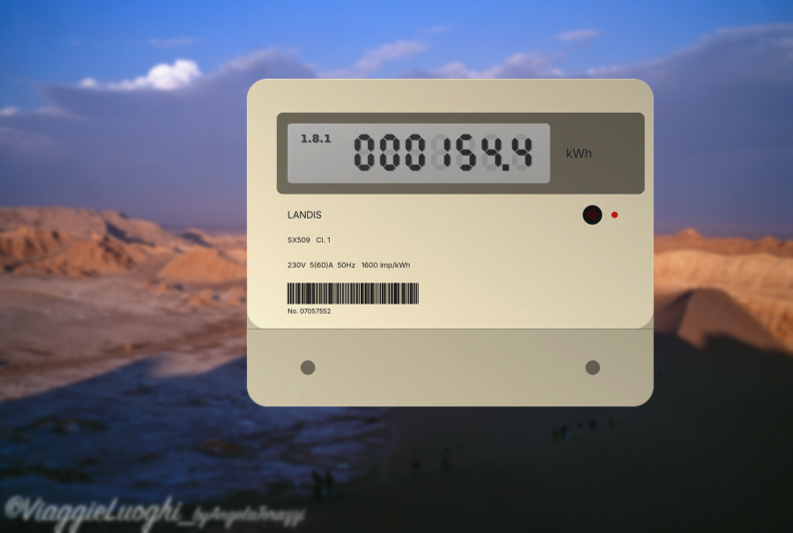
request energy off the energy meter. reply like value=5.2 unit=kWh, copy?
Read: value=154.4 unit=kWh
